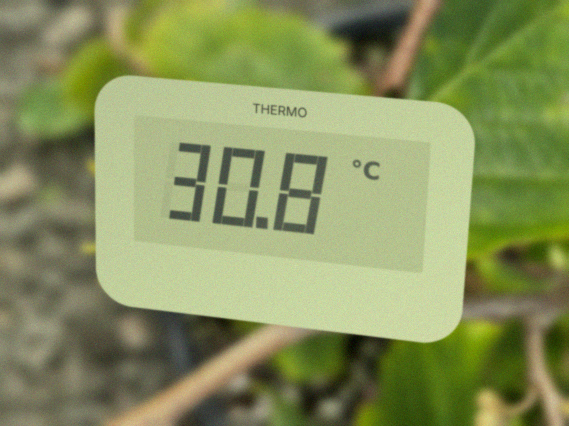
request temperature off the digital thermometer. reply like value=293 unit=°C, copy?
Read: value=30.8 unit=°C
